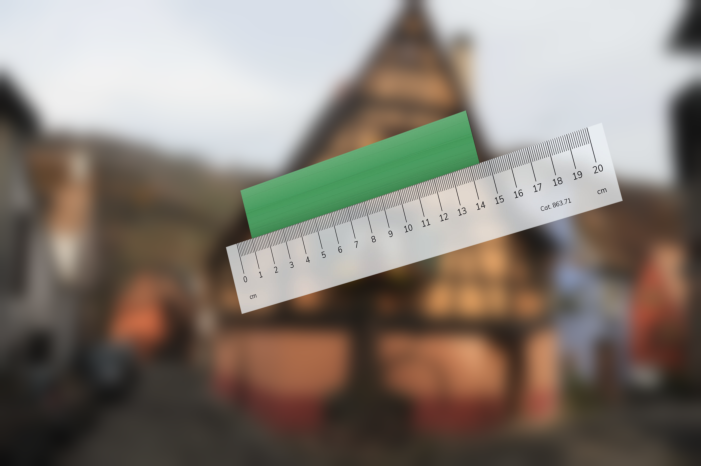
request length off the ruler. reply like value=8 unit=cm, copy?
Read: value=13.5 unit=cm
